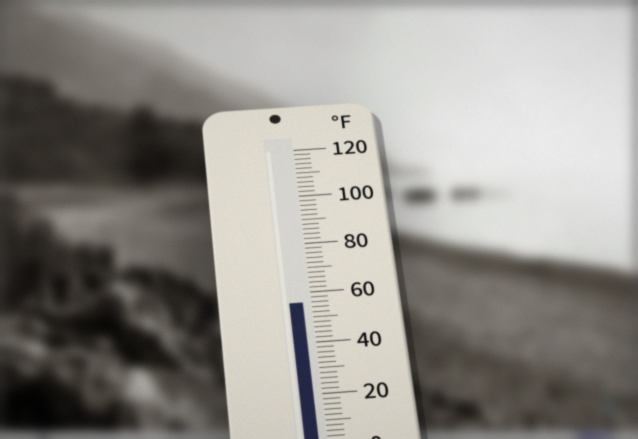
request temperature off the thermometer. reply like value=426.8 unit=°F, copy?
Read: value=56 unit=°F
